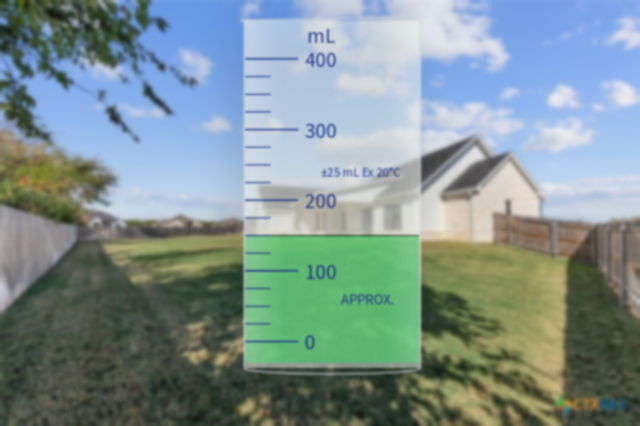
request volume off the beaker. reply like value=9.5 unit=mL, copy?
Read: value=150 unit=mL
